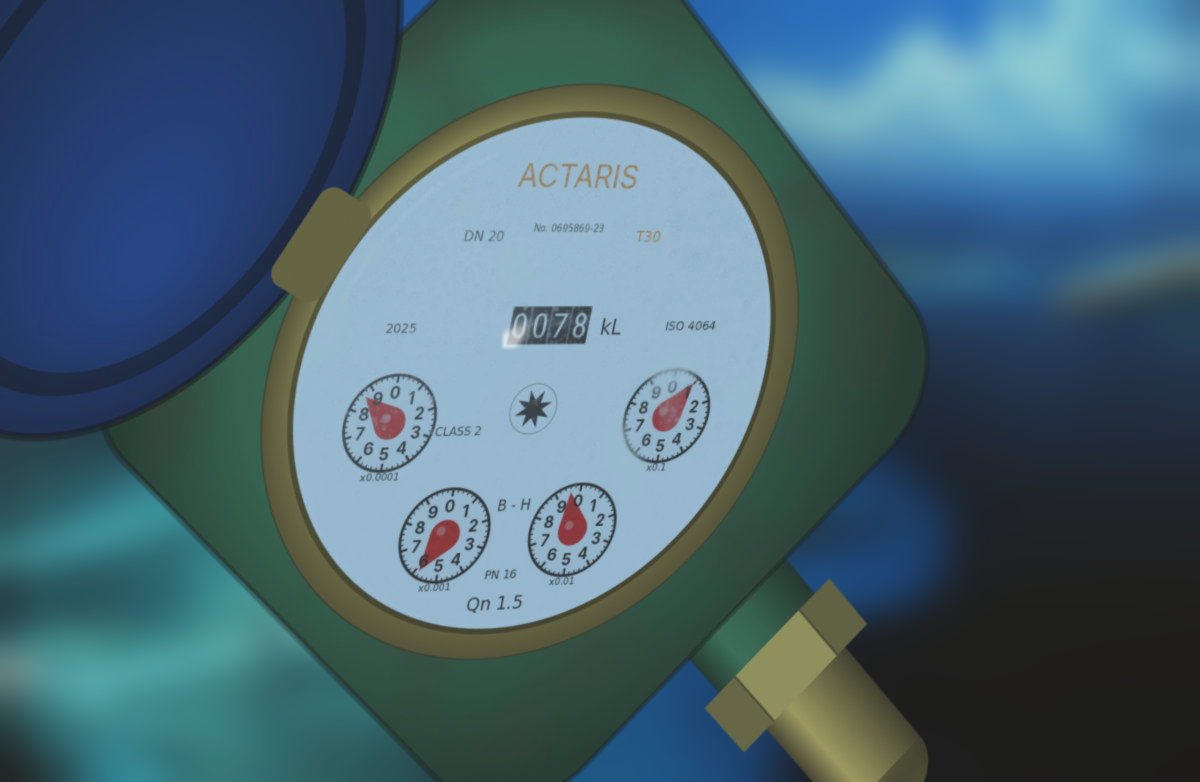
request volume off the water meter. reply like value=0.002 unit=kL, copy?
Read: value=78.0958 unit=kL
